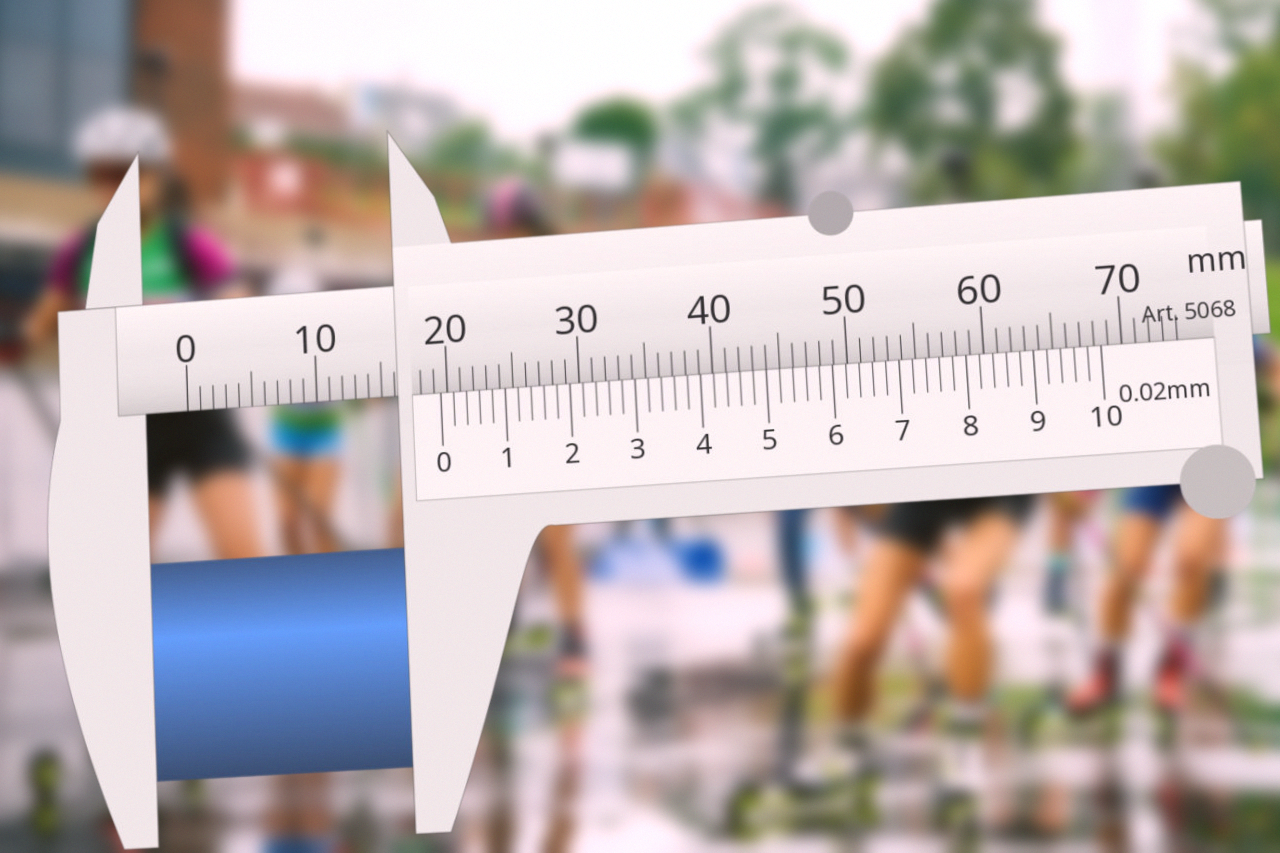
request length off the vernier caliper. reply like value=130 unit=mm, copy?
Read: value=19.5 unit=mm
